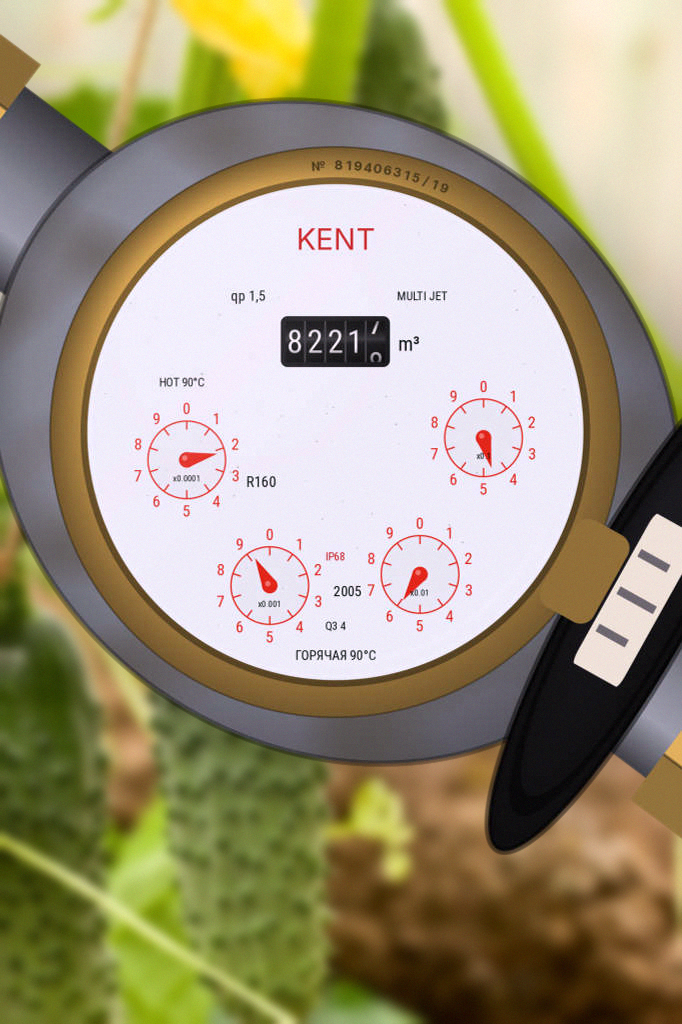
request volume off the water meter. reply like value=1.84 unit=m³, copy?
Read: value=82217.4592 unit=m³
